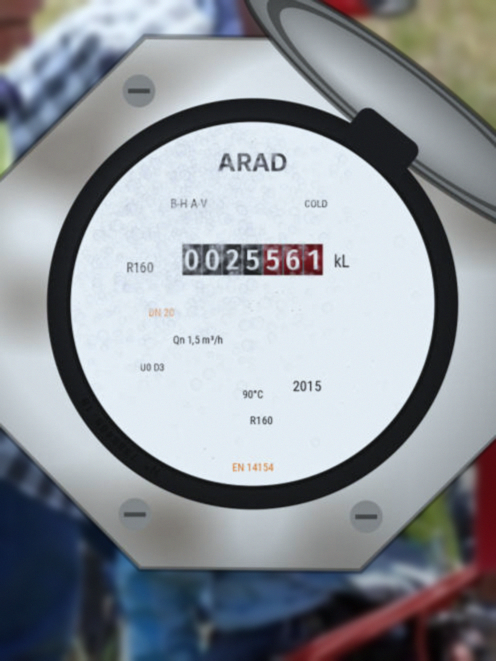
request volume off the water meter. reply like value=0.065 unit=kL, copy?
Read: value=25.561 unit=kL
